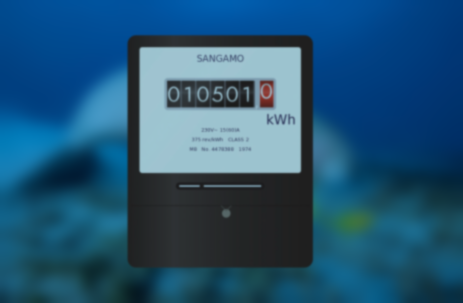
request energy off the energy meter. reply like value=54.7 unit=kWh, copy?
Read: value=10501.0 unit=kWh
